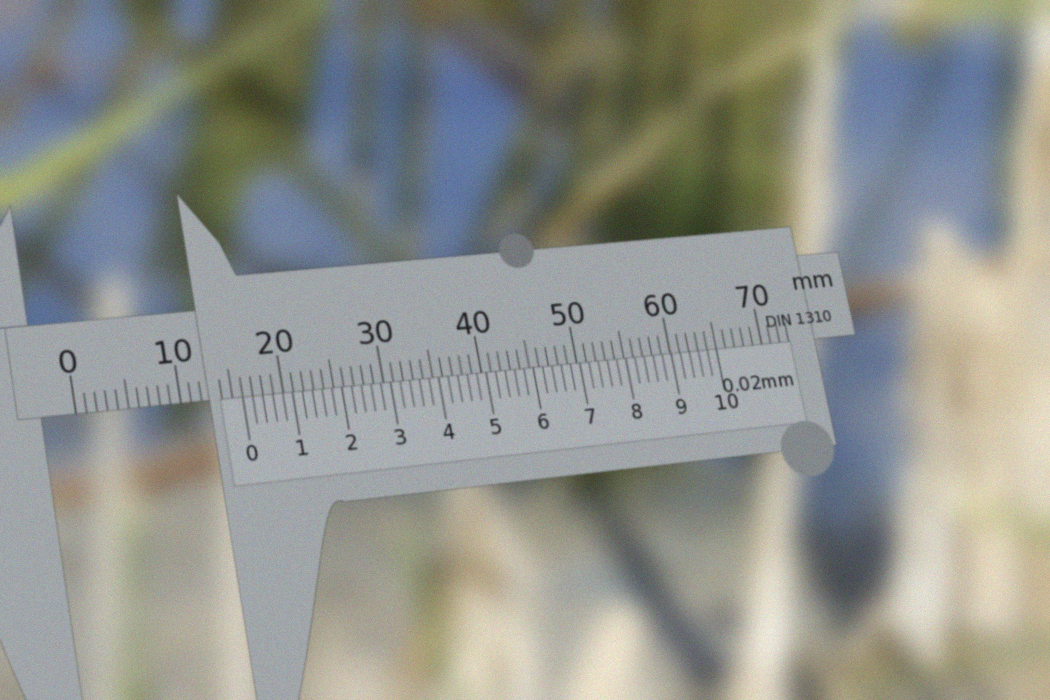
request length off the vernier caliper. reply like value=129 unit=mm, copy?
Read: value=16.0 unit=mm
